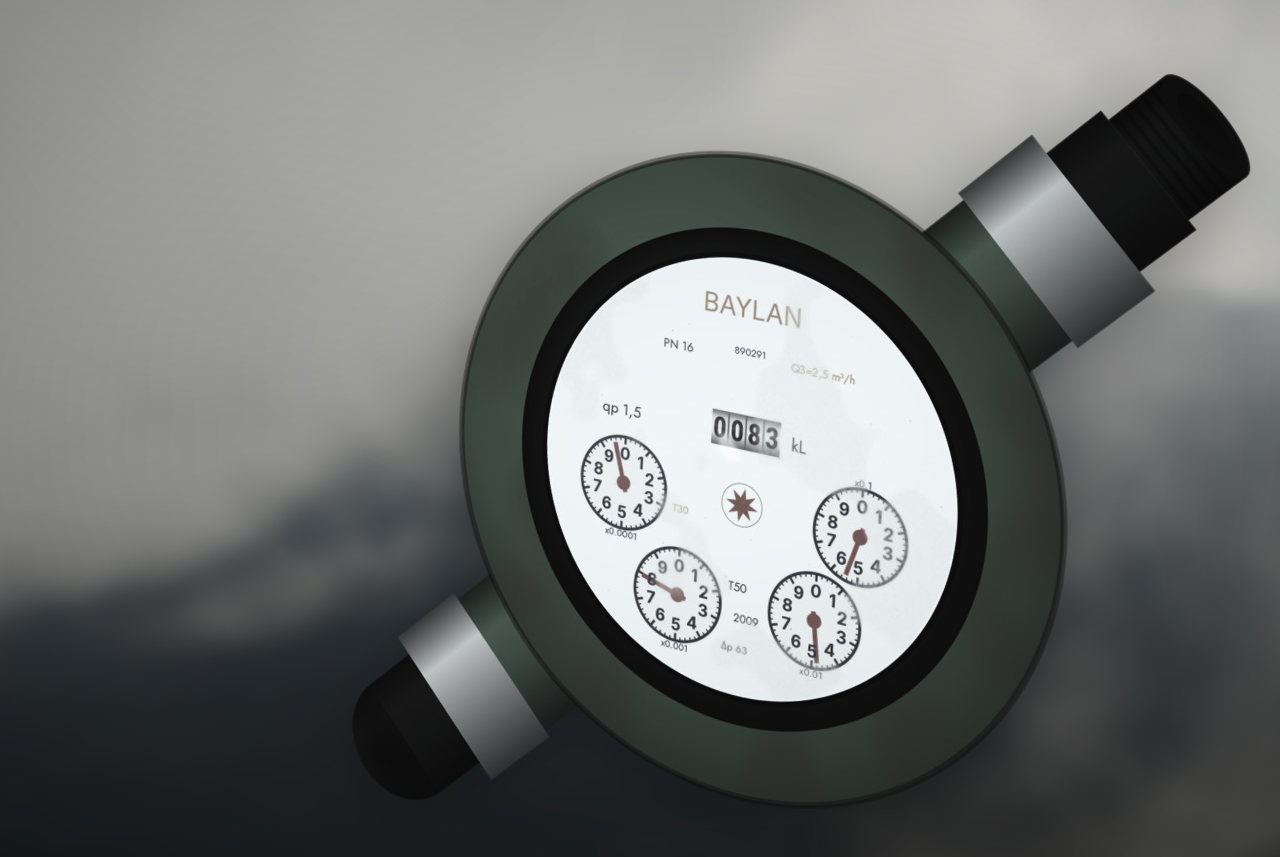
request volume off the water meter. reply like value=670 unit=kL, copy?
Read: value=83.5479 unit=kL
